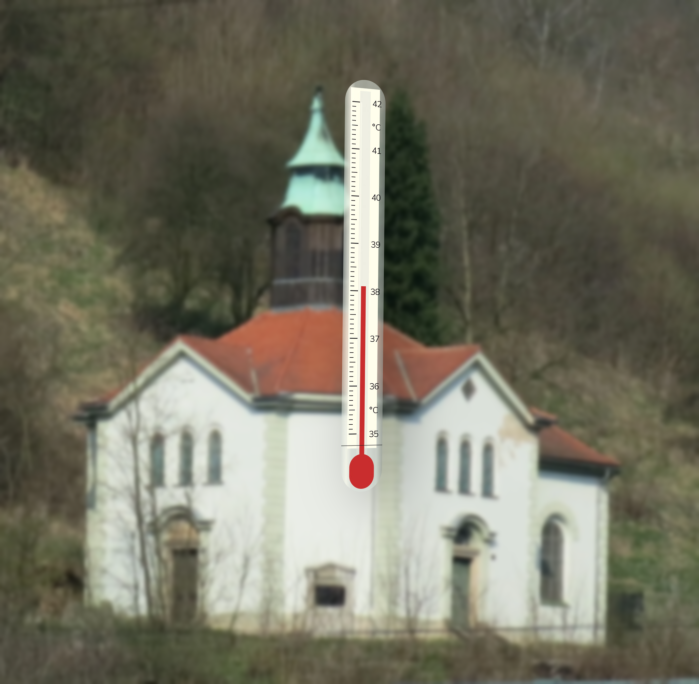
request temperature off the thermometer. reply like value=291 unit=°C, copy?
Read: value=38.1 unit=°C
